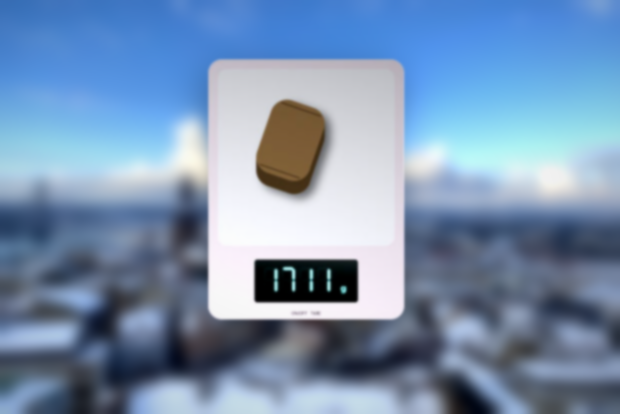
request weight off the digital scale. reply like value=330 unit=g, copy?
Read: value=1711 unit=g
